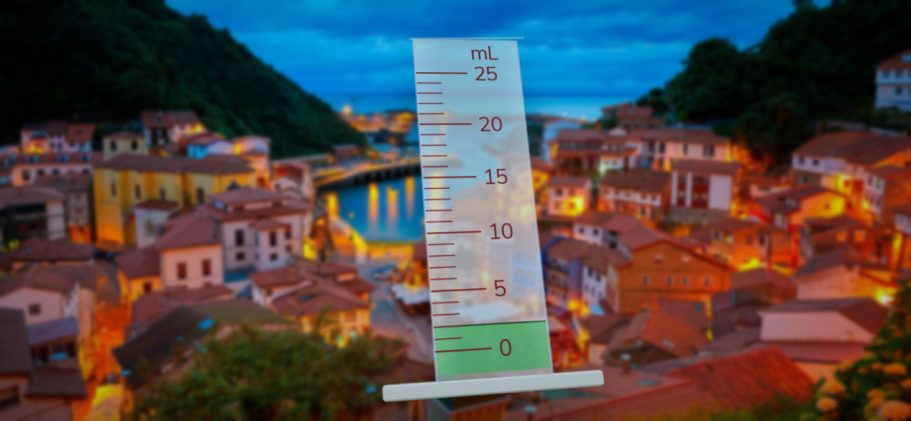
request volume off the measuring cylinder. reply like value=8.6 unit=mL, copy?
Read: value=2 unit=mL
